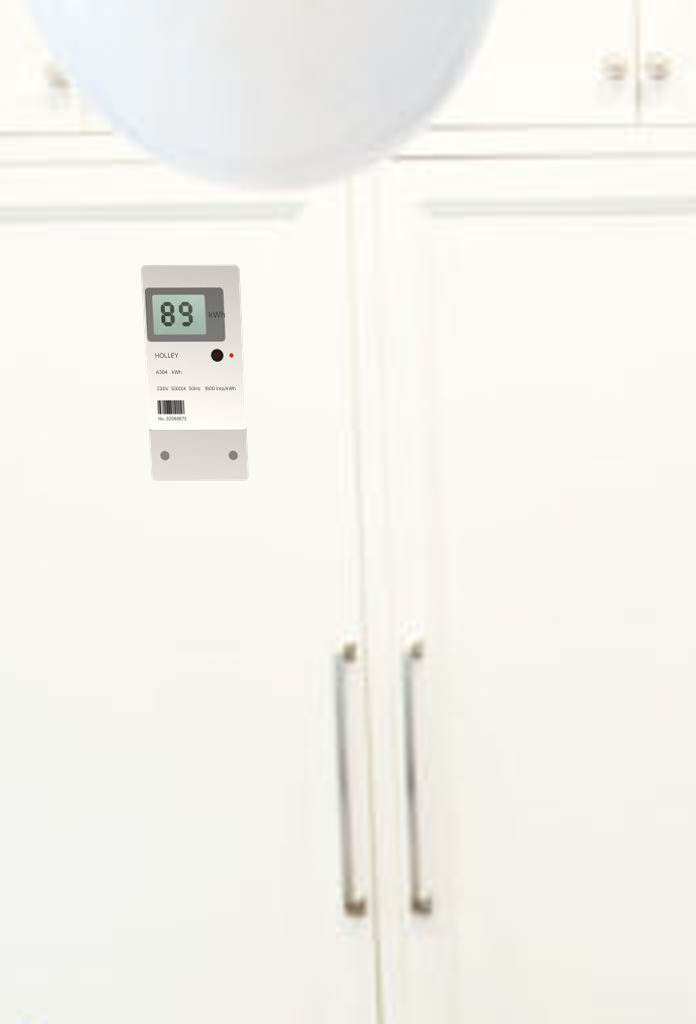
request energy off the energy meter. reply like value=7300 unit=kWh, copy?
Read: value=89 unit=kWh
